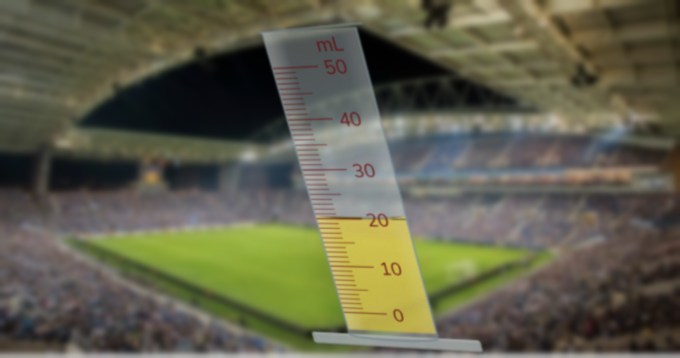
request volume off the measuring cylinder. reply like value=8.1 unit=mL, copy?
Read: value=20 unit=mL
